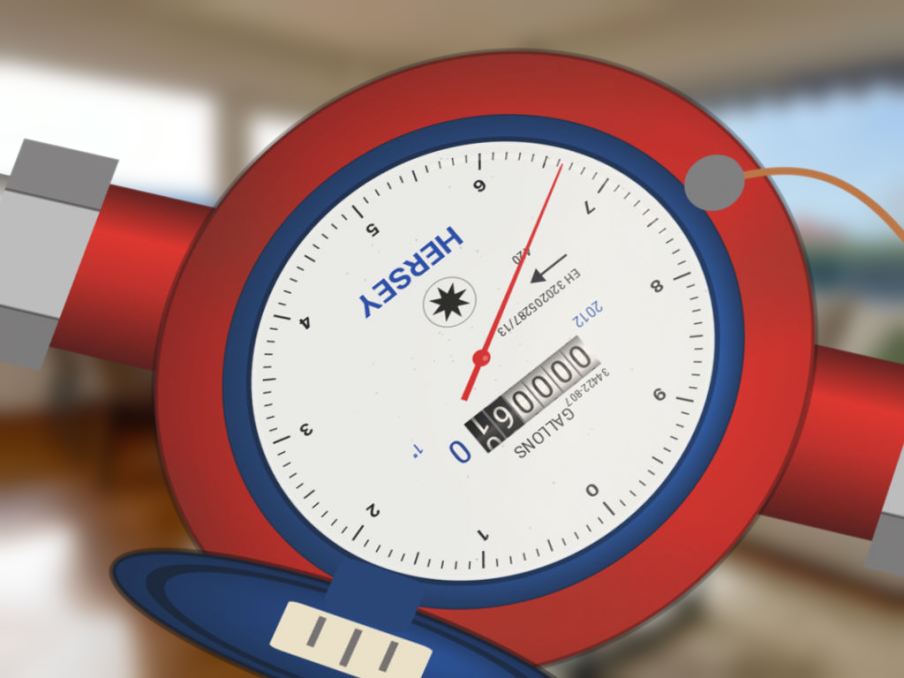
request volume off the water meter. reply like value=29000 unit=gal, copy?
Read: value=606.6 unit=gal
